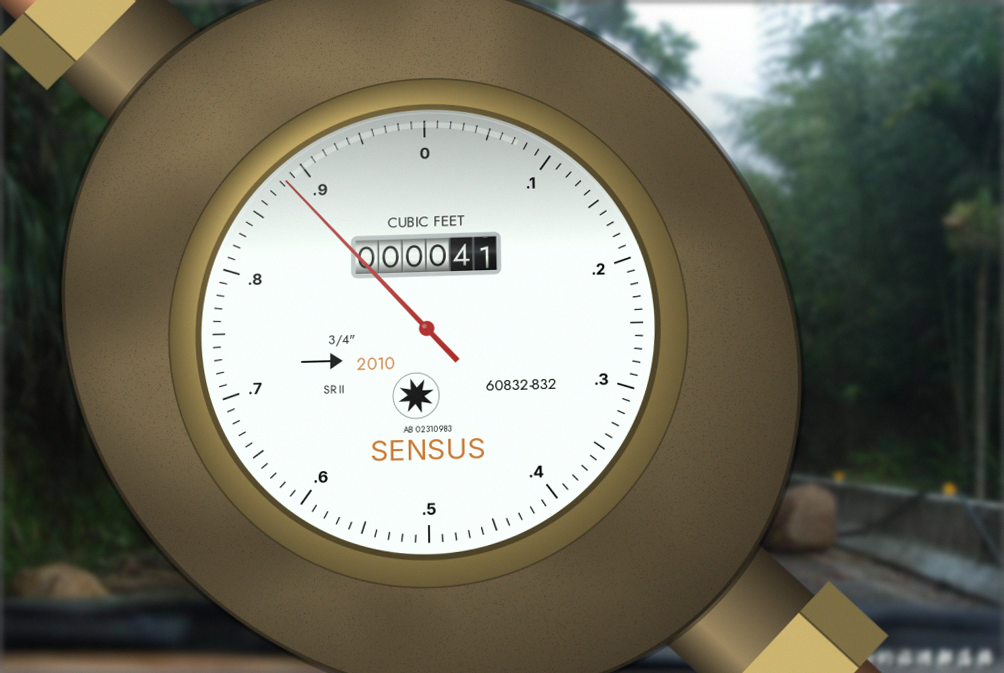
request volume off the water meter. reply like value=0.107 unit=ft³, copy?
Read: value=40.88 unit=ft³
